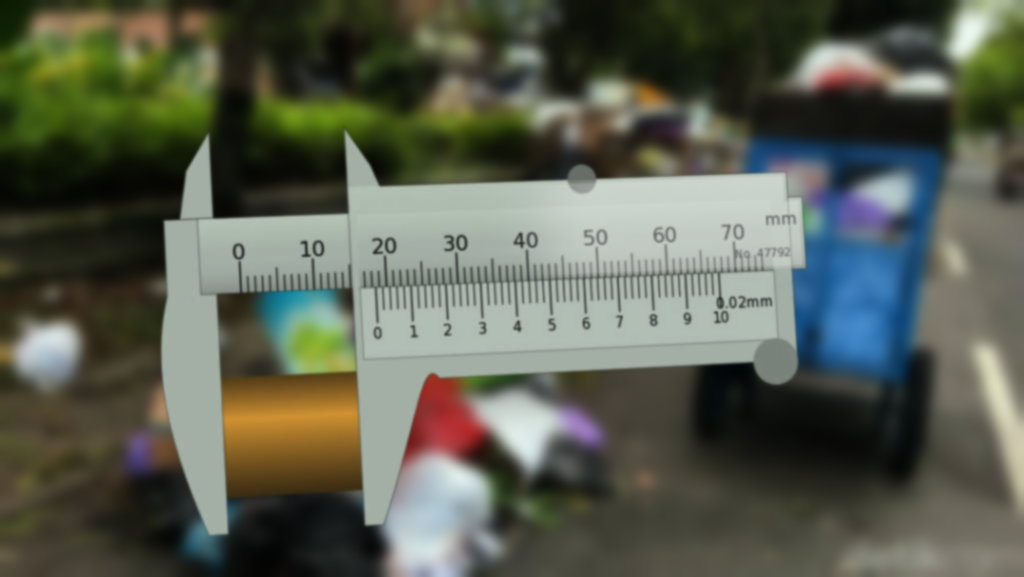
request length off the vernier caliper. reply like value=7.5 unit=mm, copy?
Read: value=18.5 unit=mm
